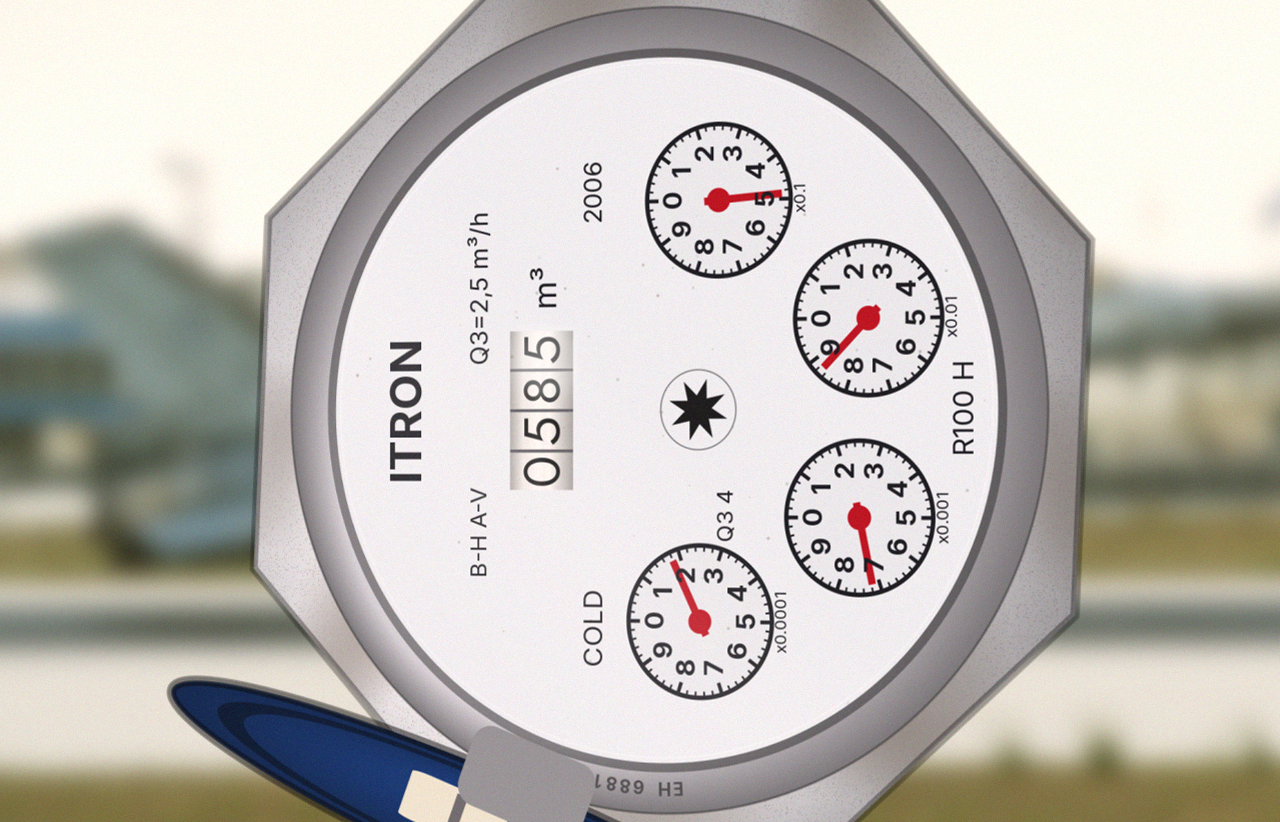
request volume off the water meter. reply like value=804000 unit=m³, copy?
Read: value=585.4871 unit=m³
